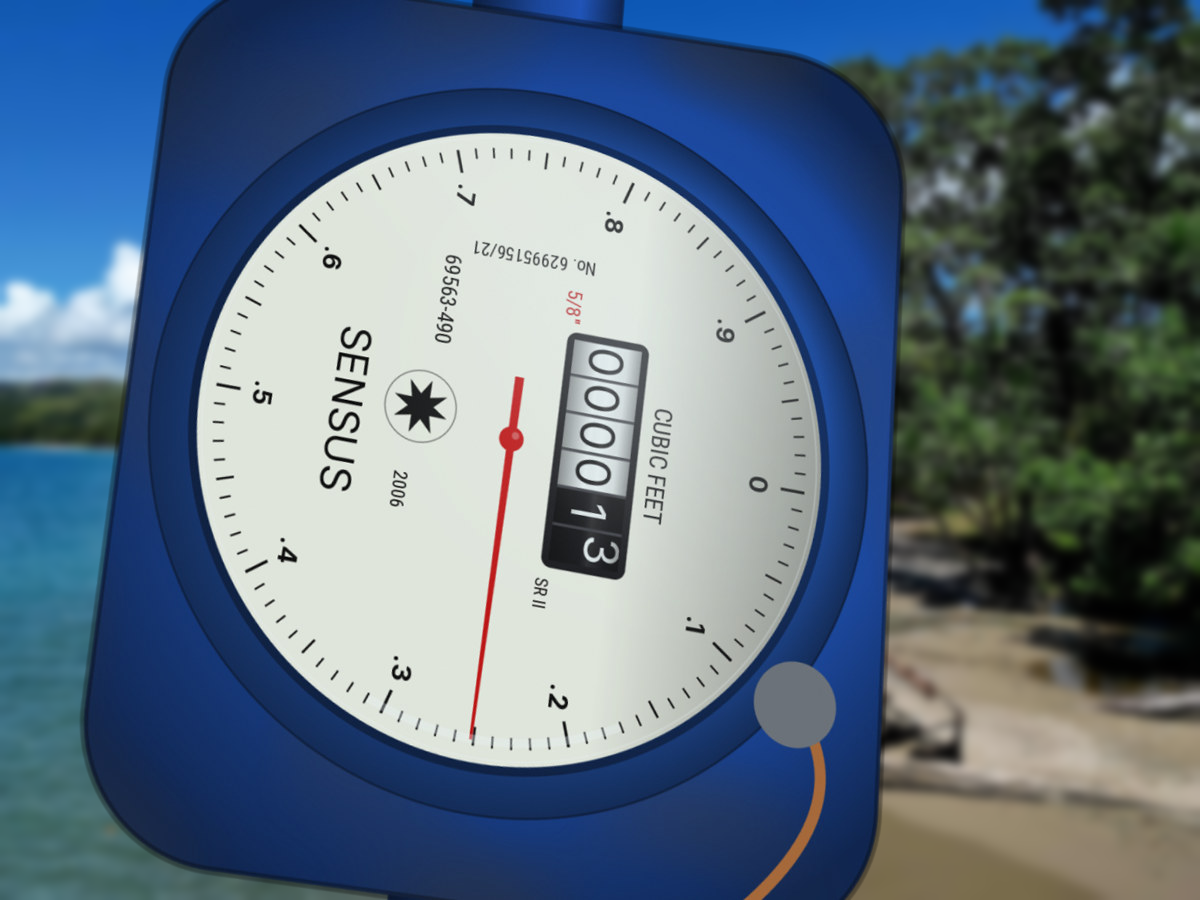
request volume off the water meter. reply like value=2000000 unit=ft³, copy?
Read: value=13.25 unit=ft³
